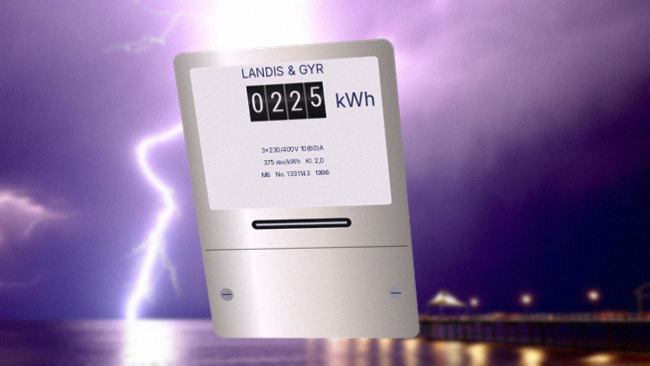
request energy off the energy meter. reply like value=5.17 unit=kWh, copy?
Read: value=225 unit=kWh
